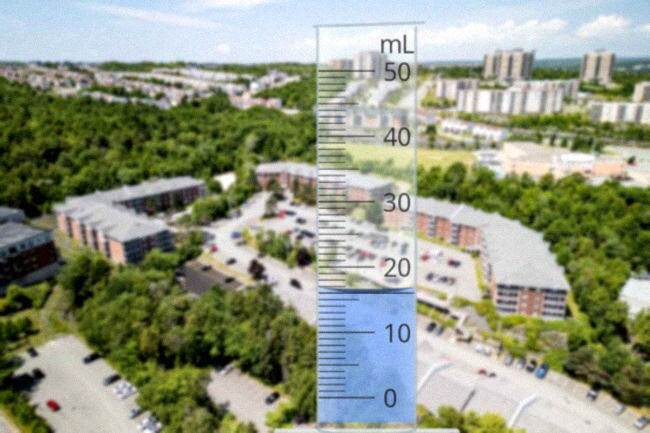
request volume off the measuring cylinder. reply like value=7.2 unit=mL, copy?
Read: value=16 unit=mL
